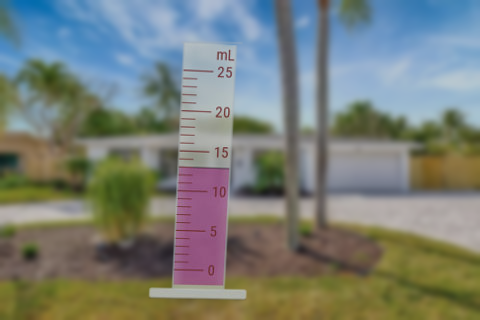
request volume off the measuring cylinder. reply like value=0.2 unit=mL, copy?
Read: value=13 unit=mL
